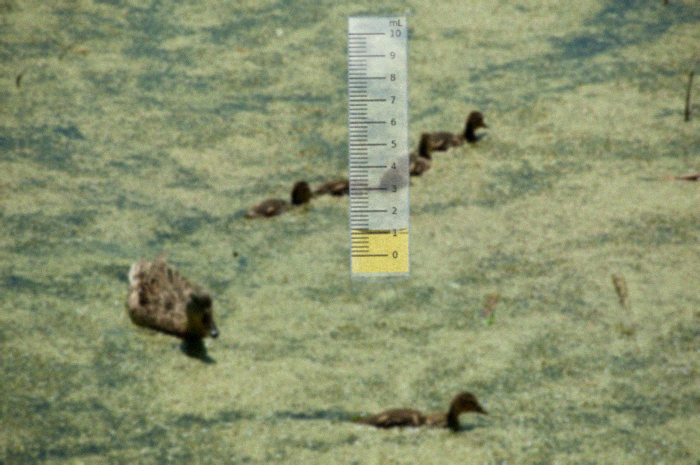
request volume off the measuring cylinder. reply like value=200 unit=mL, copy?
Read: value=1 unit=mL
